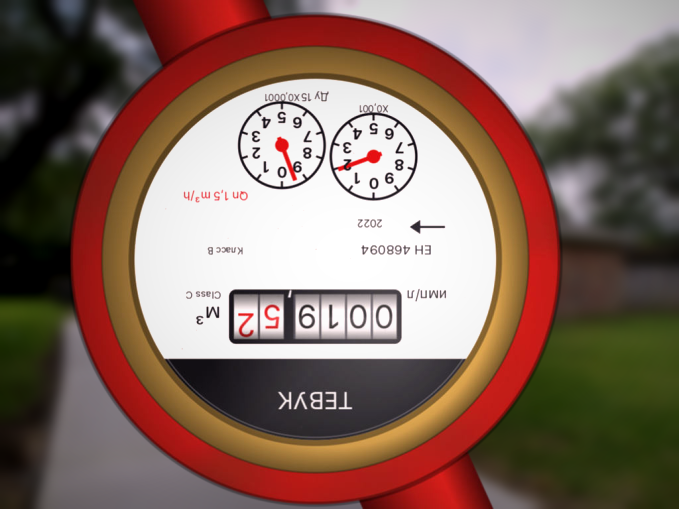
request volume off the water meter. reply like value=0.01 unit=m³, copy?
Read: value=19.5219 unit=m³
